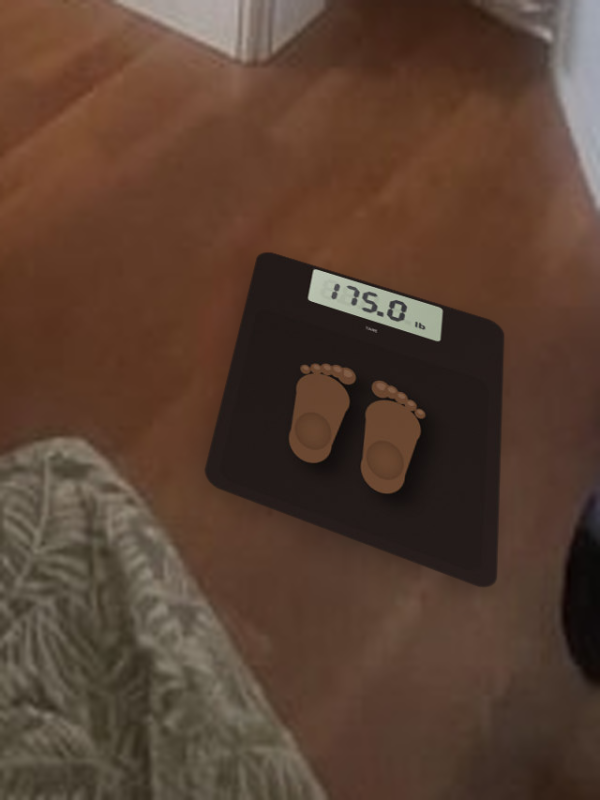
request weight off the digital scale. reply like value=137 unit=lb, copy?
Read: value=175.0 unit=lb
